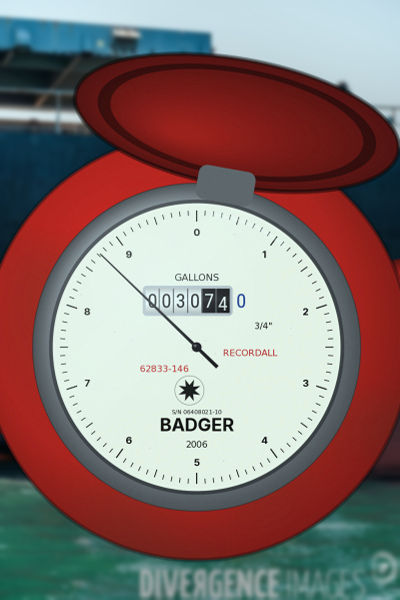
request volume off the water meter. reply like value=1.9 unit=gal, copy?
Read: value=30738.7 unit=gal
